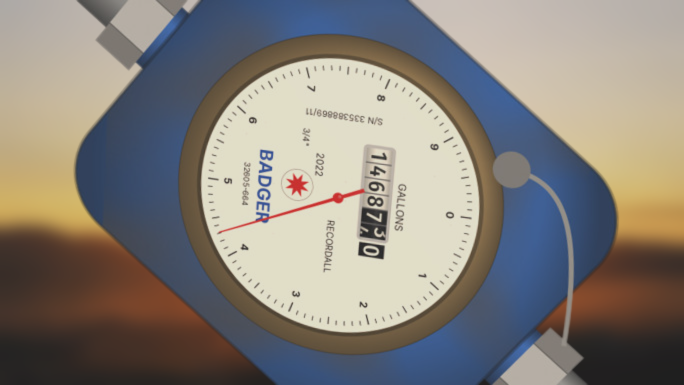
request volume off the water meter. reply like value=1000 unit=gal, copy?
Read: value=1468734.3 unit=gal
